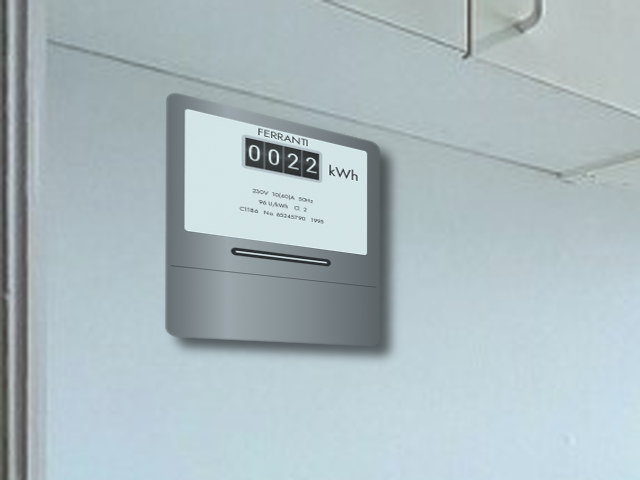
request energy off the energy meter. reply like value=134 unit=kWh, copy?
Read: value=22 unit=kWh
